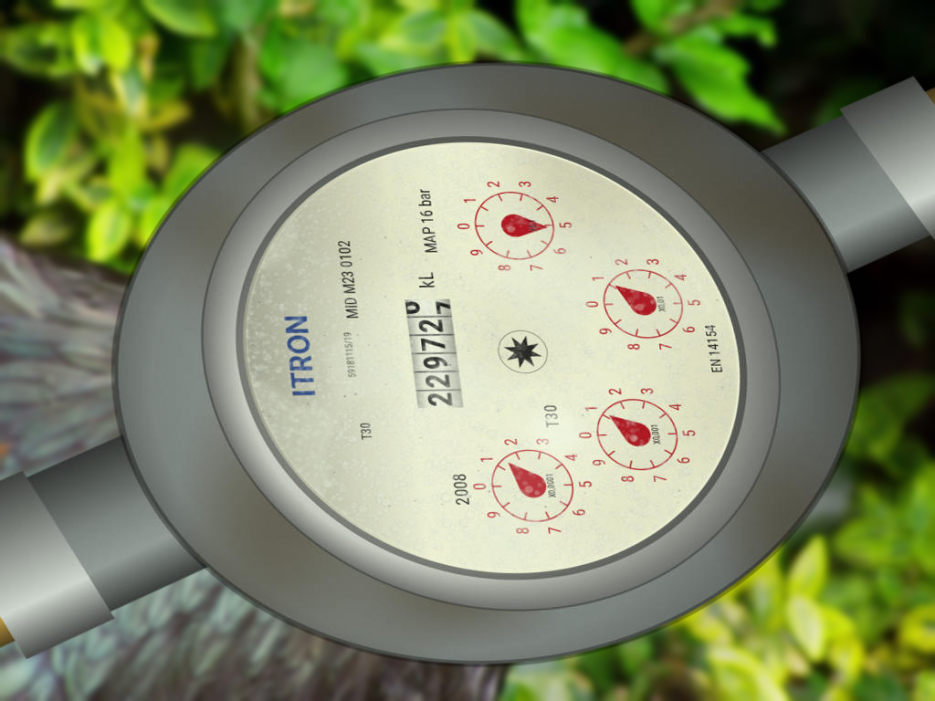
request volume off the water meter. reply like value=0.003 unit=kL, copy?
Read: value=229726.5111 unit=kL
